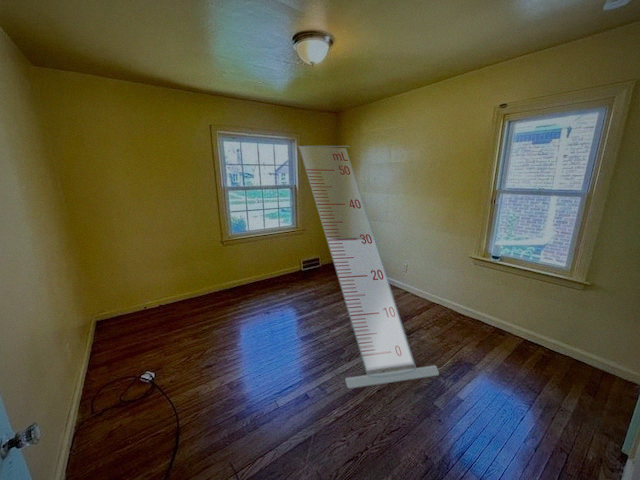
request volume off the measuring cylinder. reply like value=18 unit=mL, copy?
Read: value=30 unit=mL
